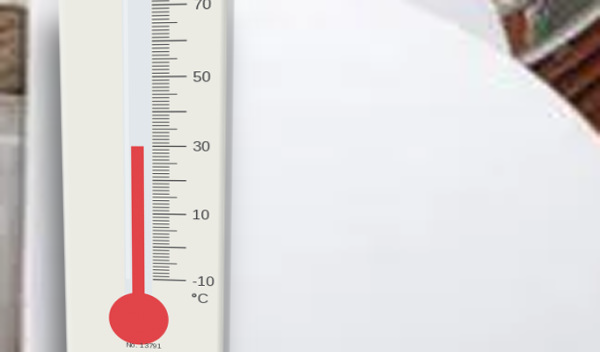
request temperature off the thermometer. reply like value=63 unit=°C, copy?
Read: value=30 unit=°C
